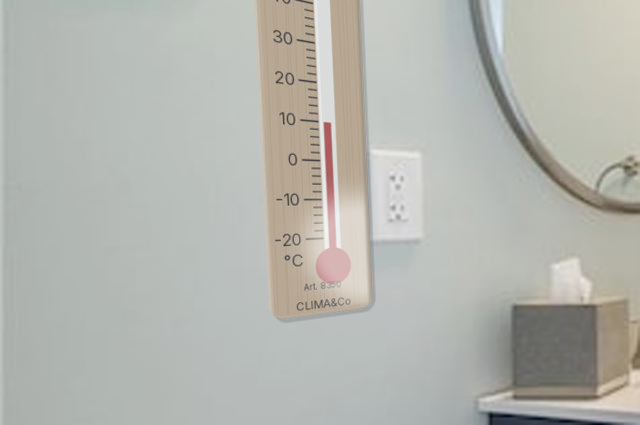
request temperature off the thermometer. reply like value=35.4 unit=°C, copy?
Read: value=10 unit=°C
